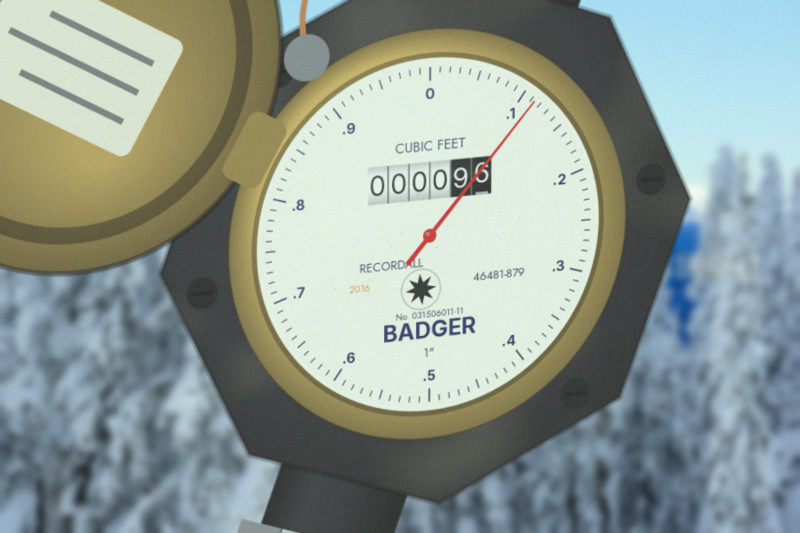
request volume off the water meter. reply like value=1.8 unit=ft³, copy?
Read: value=96.11 unit=ft³
